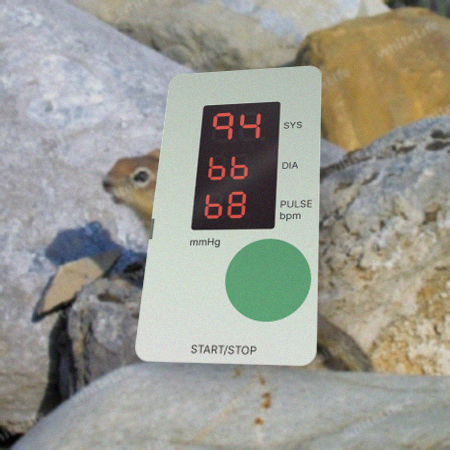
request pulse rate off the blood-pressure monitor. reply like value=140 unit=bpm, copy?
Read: value=68 unit=bpm
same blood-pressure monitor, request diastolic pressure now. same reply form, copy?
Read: value=66 unit=mmHg
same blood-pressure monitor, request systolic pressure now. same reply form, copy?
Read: value=94 unit=mmHg
